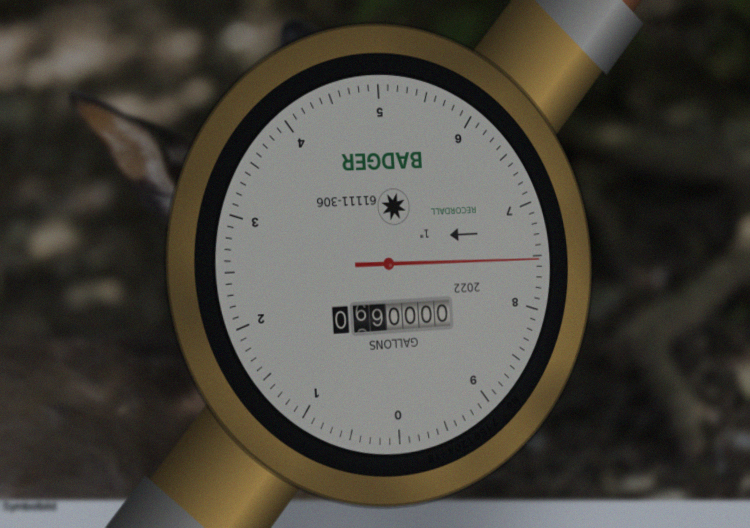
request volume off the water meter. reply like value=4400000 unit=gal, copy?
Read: value=687.5 unit=gal
